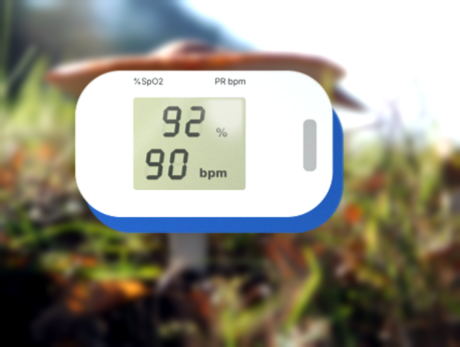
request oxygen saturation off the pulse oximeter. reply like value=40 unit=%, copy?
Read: value=92 unit=%
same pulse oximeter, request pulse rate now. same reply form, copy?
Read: value=90 unit=bpm
